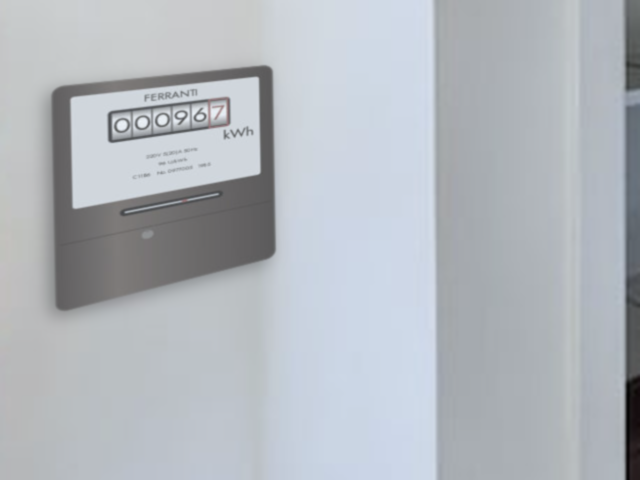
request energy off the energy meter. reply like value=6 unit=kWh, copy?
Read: value=96.7 unit=kWh
